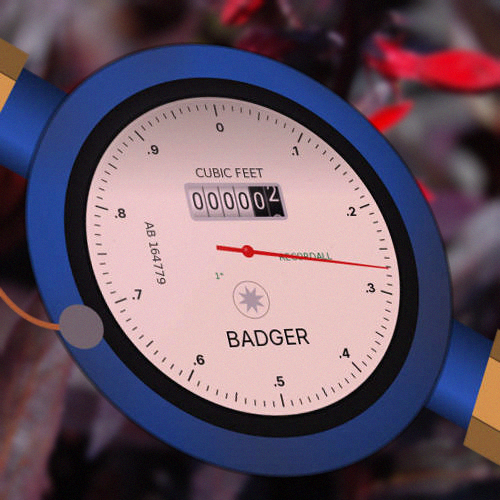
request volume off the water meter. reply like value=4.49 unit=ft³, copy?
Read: value=2.27 unit=ft³
